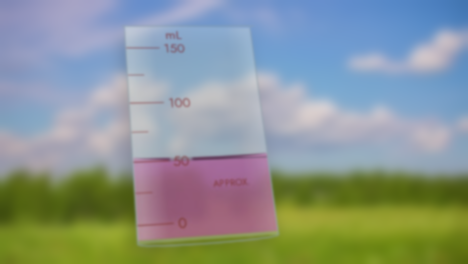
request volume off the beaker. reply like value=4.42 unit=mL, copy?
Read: value=50 unit=mL
